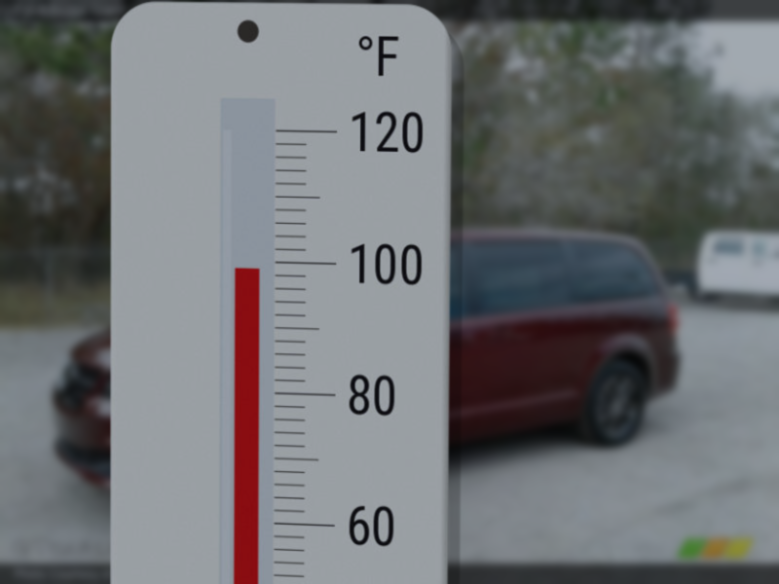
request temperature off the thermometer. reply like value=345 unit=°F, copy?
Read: value=99 unit=°F
